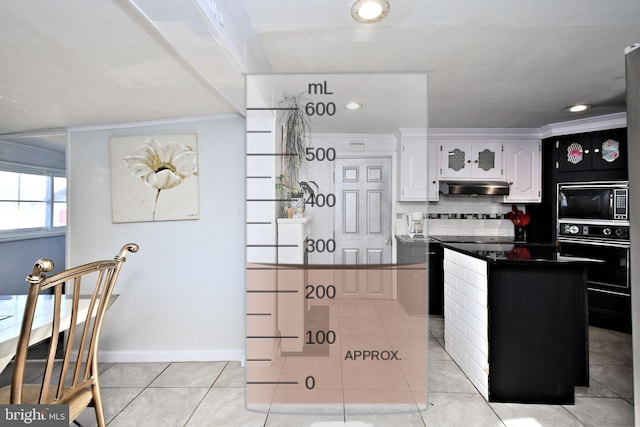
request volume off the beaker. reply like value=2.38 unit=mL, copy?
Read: value=250 unit=mL
